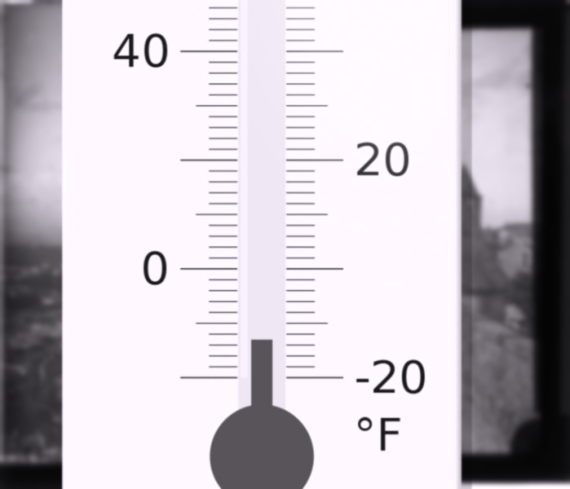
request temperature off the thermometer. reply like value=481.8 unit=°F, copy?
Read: value=-13 unit=°F
